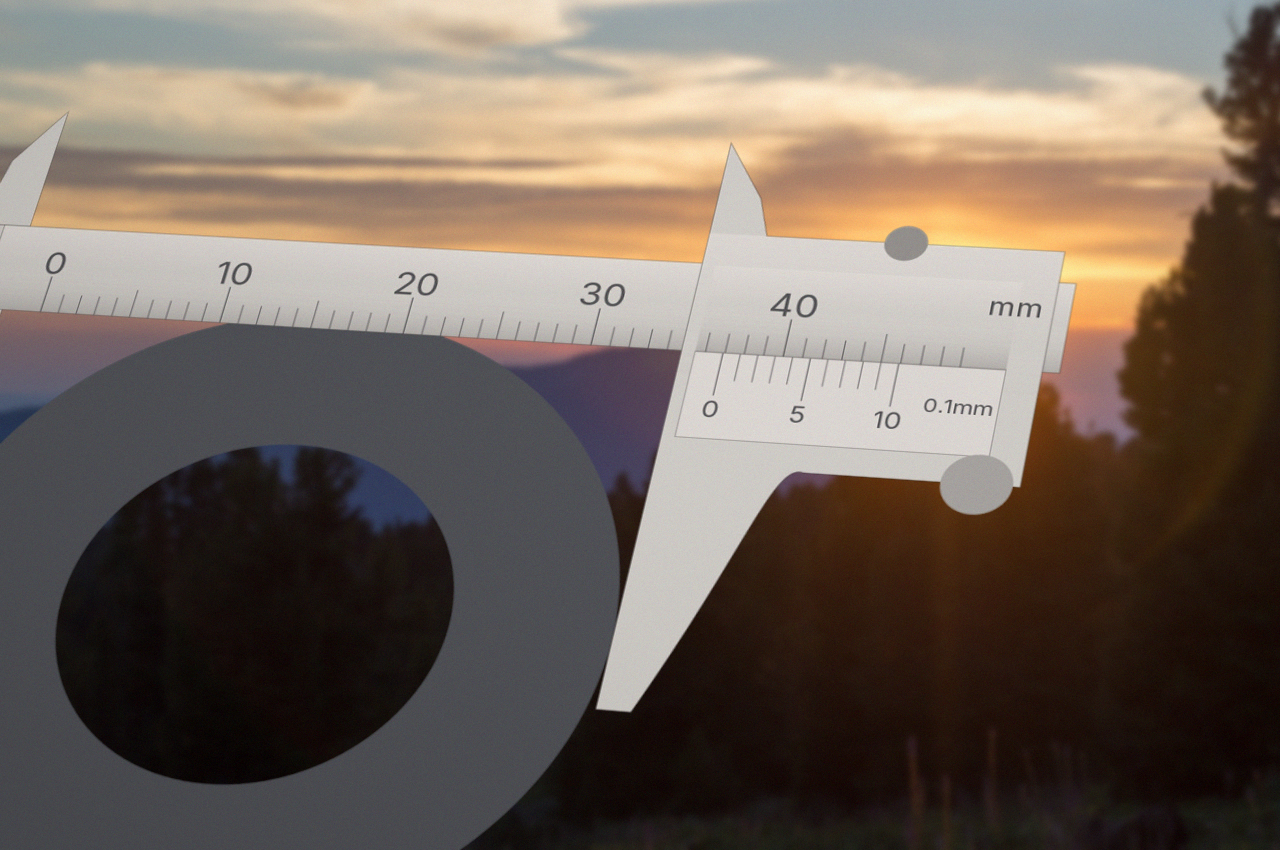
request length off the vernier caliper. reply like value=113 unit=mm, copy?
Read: value=36.9 unit=mm
